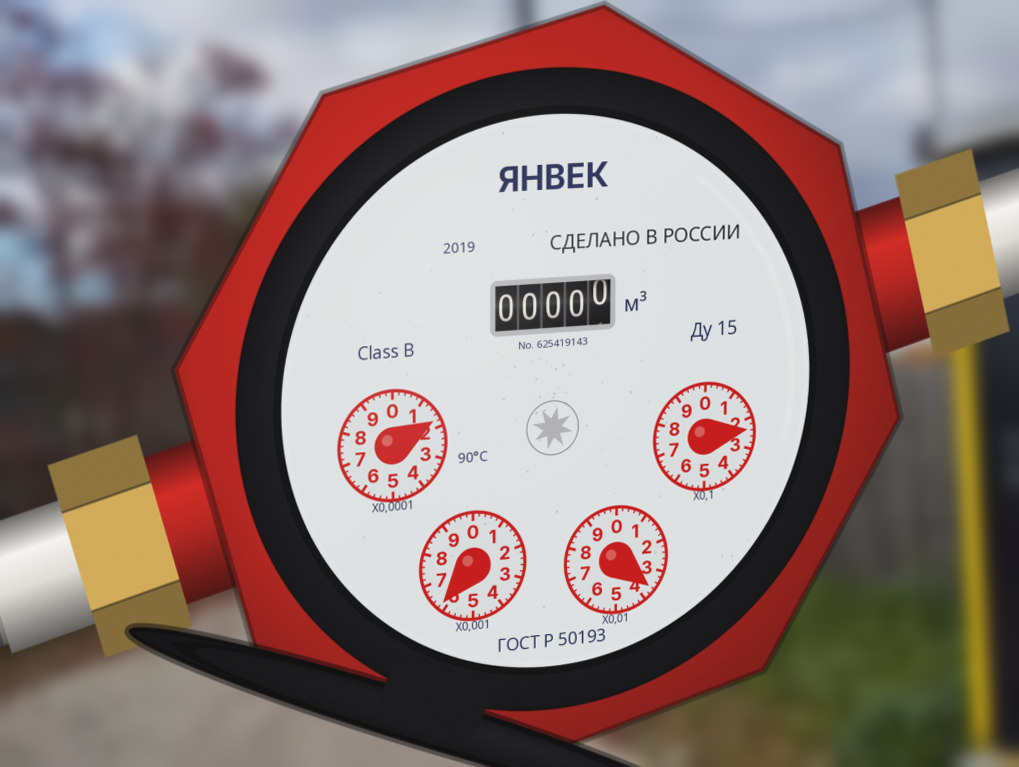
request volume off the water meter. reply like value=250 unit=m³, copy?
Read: value=0.2361 unit=m³
